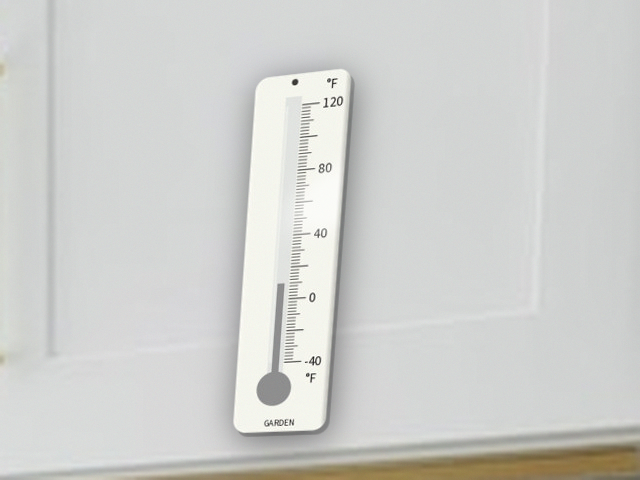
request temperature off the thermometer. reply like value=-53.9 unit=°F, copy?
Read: value=10 unit=°F
